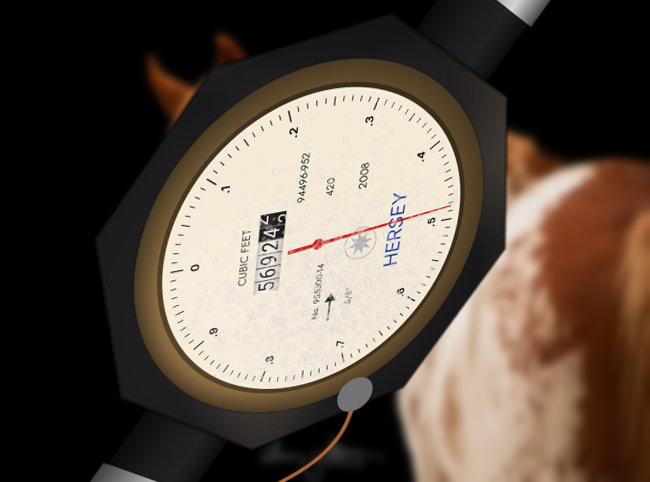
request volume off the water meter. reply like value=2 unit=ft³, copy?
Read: value=569242.48 unit=ft³
